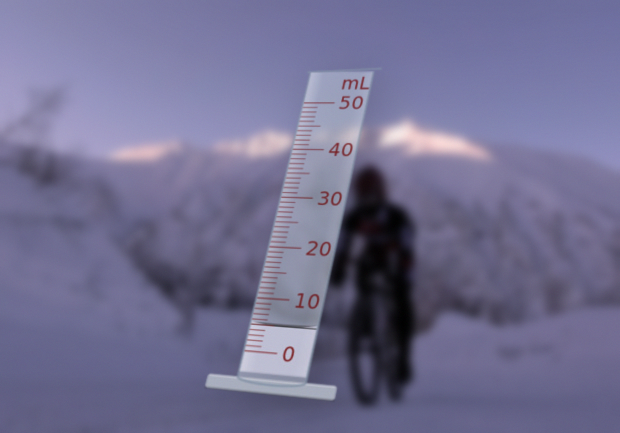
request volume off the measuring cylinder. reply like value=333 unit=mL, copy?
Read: value=5 unit=mL
